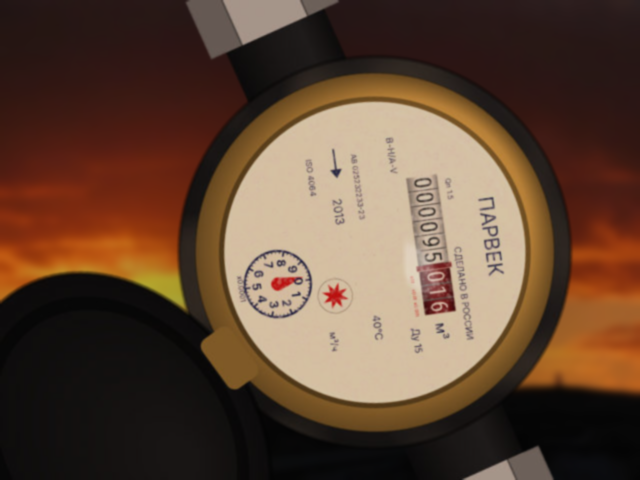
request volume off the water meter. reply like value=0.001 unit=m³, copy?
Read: value=95.0159 unit=m³
